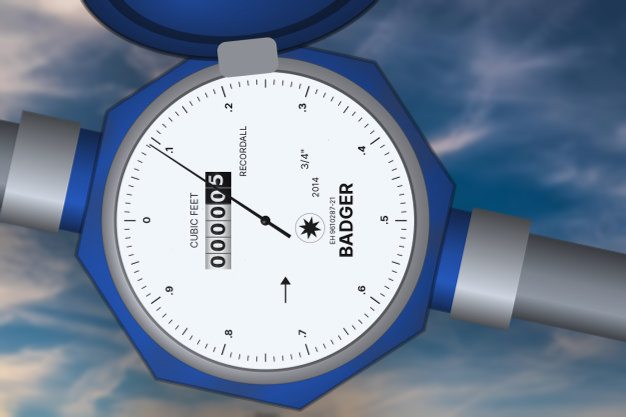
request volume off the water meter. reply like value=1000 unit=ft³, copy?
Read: value=5.09 unit=ft³
